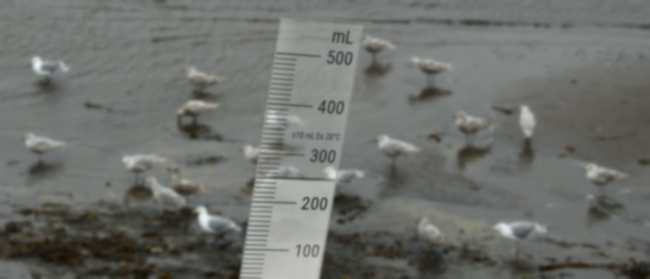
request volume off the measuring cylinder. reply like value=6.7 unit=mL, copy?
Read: value=250 unit=mL
